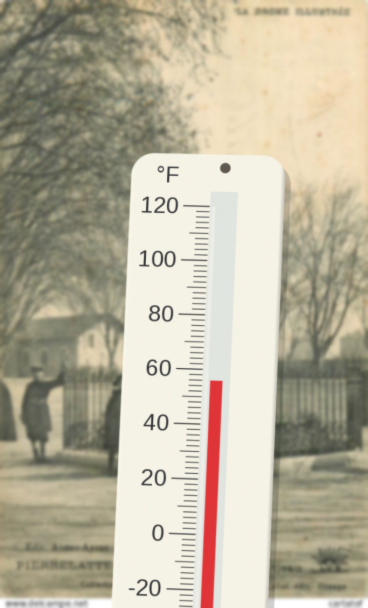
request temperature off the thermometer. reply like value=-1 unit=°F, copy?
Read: value=56 unit=°F
